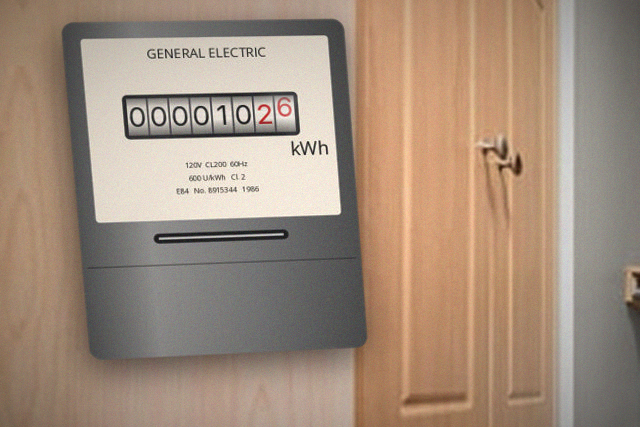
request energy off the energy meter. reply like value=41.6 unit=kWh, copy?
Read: value=10.26 unit=kWh
